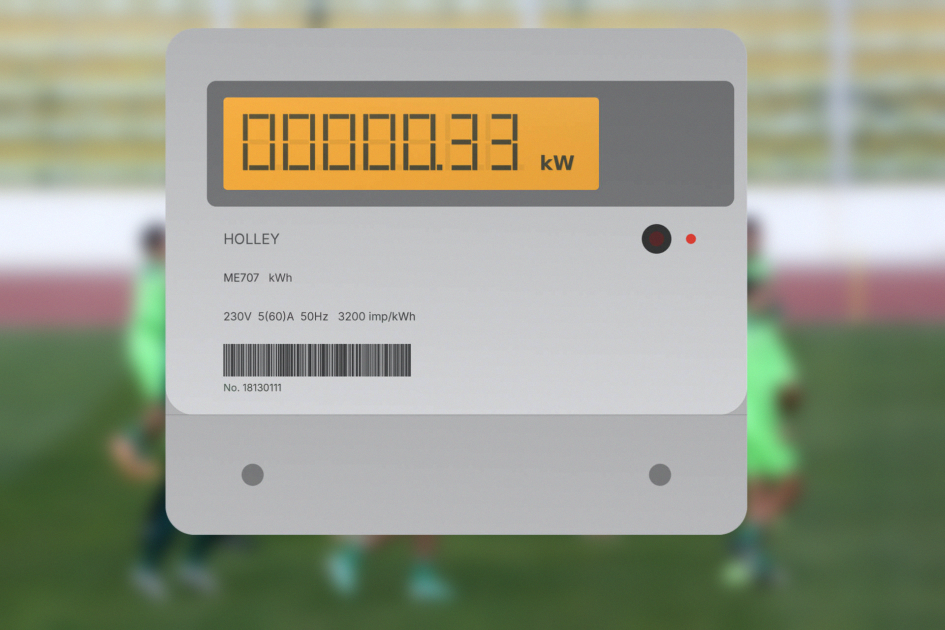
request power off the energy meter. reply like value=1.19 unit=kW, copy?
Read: value=0.33 unit=kW
